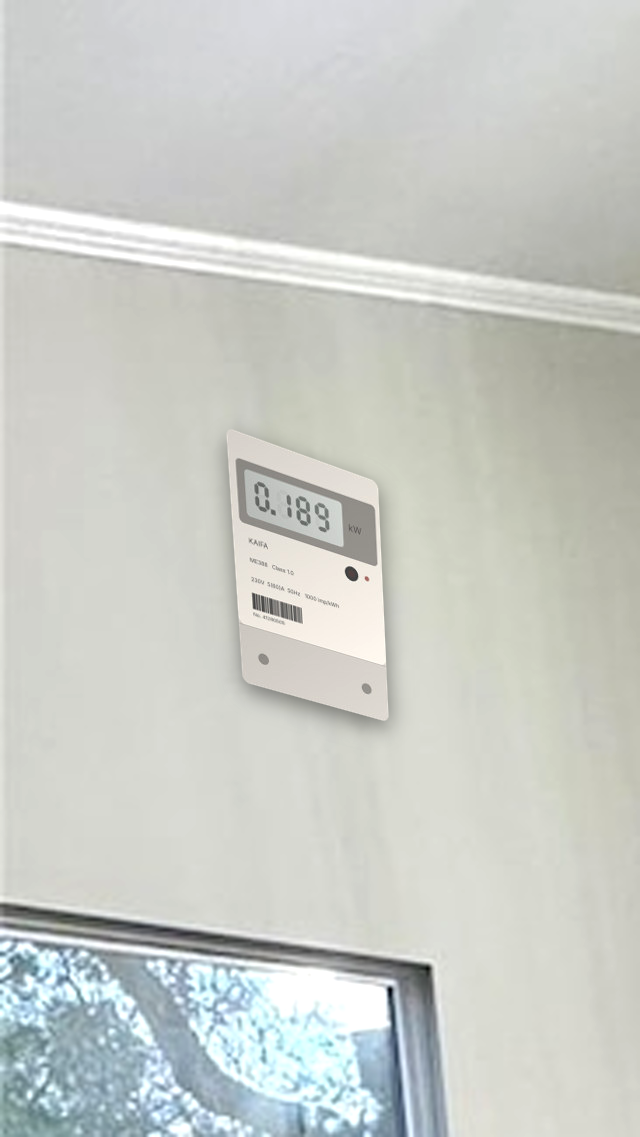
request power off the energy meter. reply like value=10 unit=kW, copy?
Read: value=0.189 unit=kW
